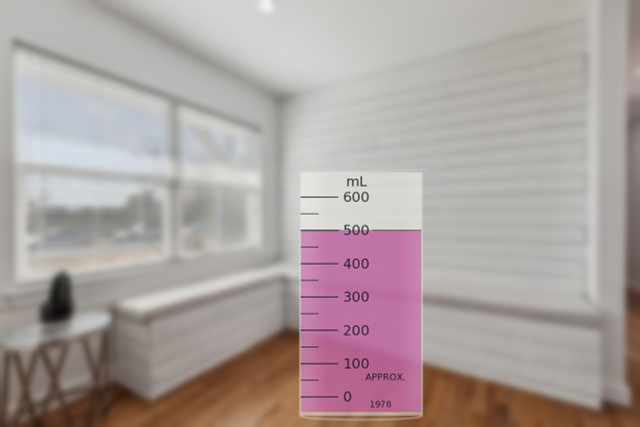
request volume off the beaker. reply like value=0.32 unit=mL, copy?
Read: value=500 unit=mL
